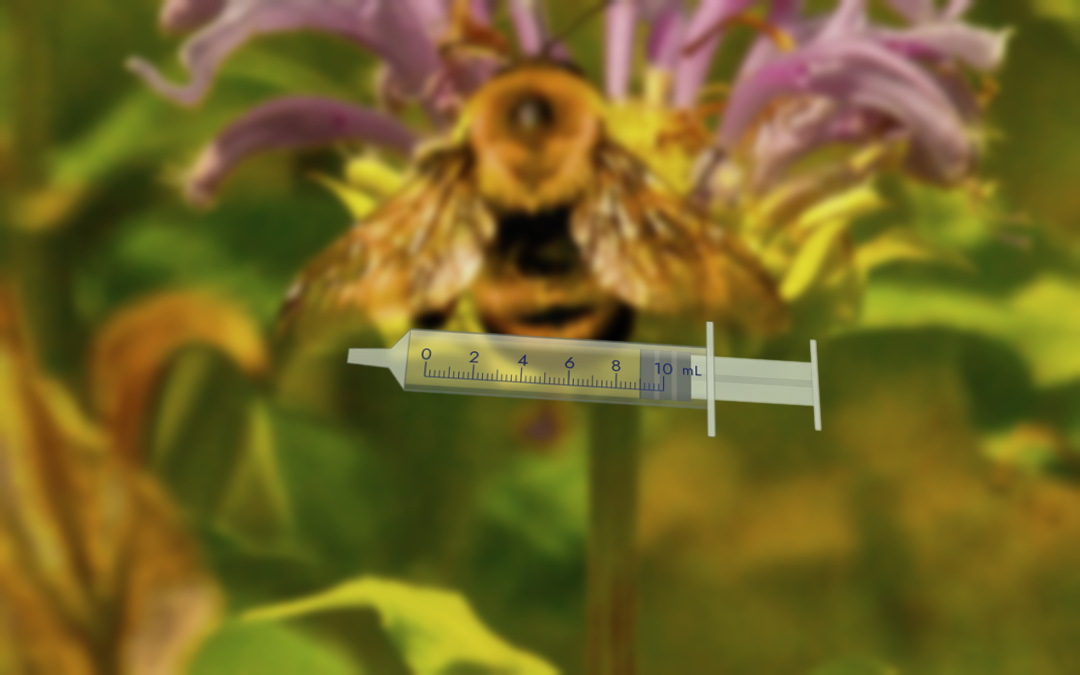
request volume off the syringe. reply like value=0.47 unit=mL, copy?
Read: value=9 unit=mL
